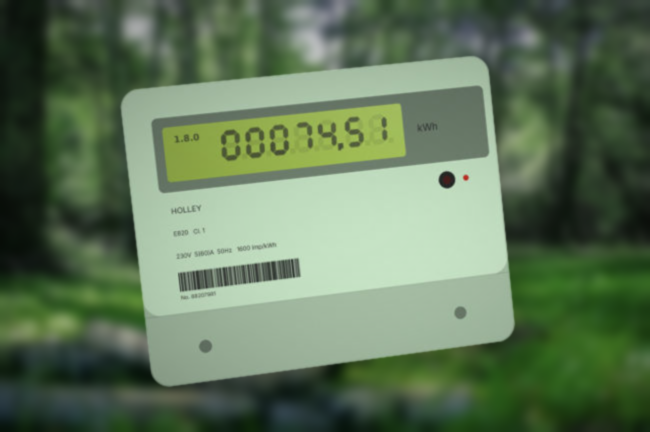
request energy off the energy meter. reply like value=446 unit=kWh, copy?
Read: value=74.51 unit=kWh
